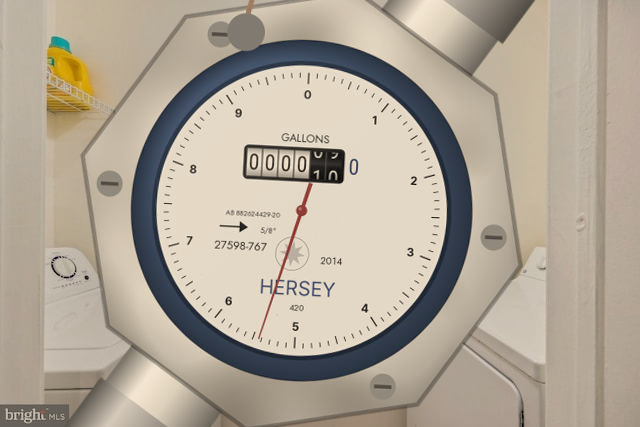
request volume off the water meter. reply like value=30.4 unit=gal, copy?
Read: value=95.4 unit=gal
